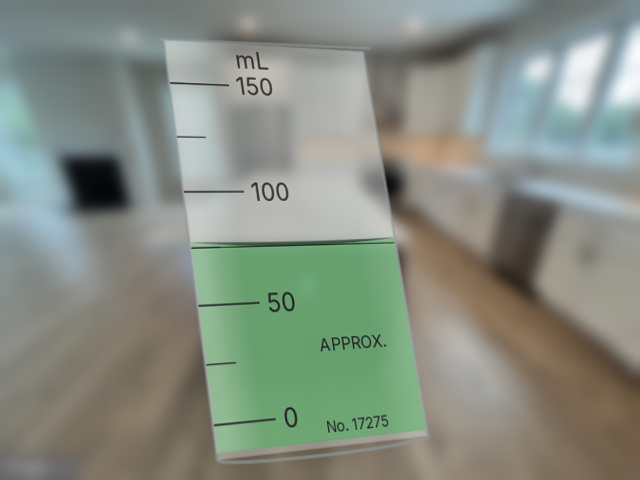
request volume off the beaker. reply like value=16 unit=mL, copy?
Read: value=75 unit=mL
